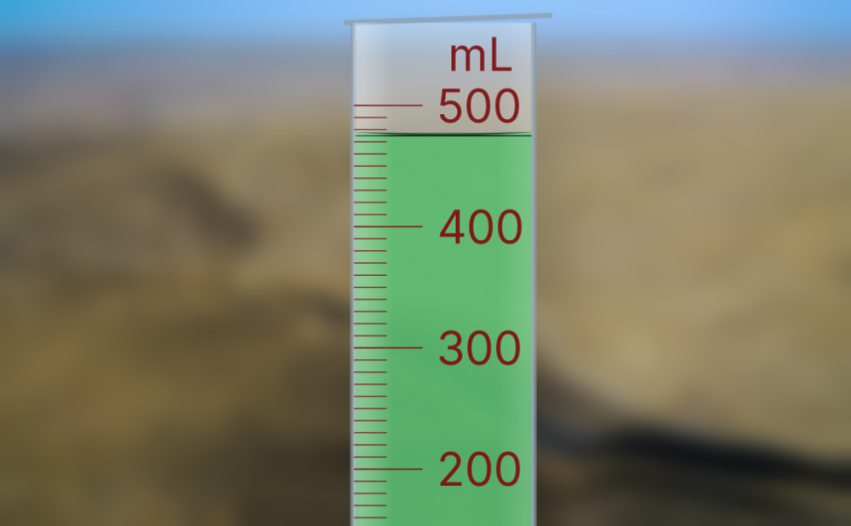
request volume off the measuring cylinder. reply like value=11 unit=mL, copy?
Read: value=475 unit=mL
